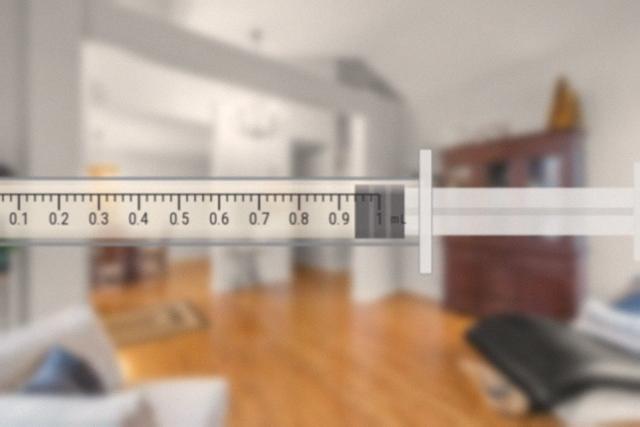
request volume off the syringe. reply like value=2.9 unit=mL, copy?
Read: value=0.94 unit=mL
